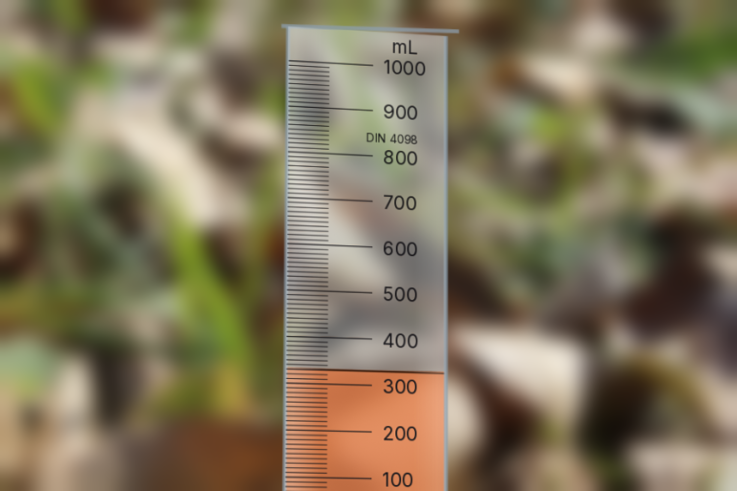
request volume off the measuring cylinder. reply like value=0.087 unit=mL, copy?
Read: value=330 unit=mL
